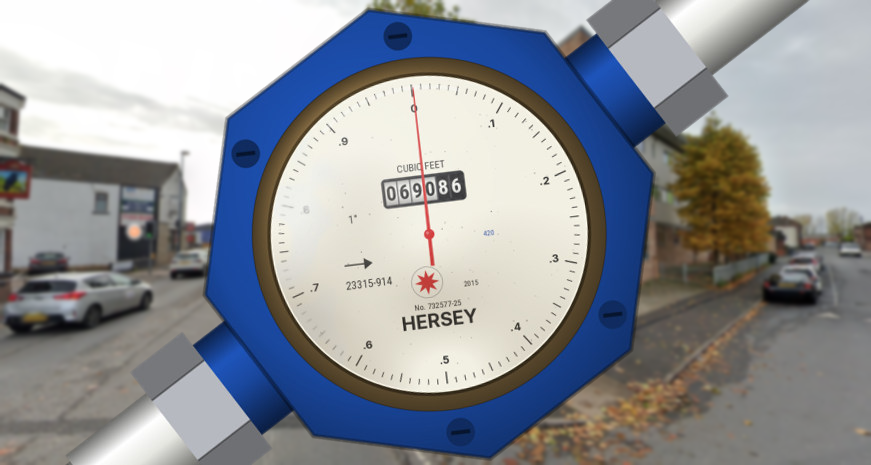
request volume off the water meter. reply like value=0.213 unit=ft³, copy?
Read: value=69086.00 unit=ft³
